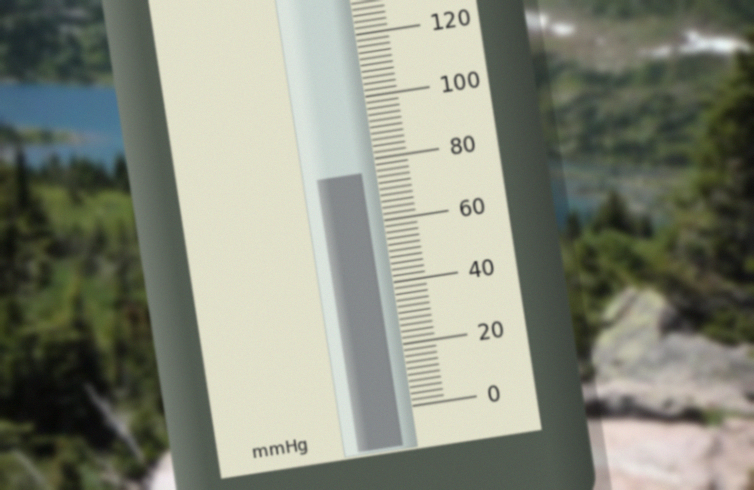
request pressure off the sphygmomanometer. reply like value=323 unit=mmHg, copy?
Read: value=76 unit=mmHg
